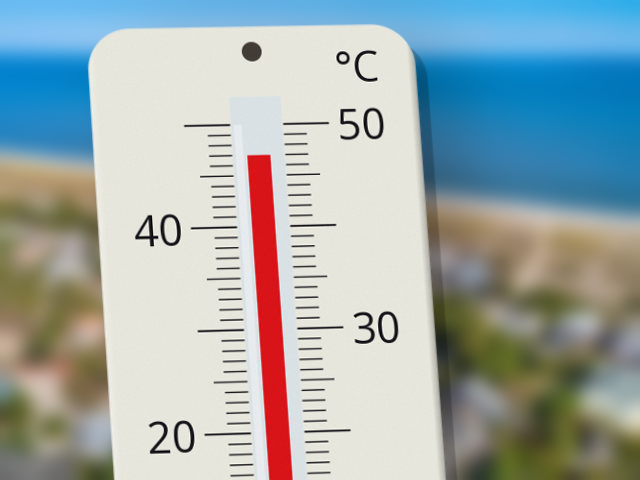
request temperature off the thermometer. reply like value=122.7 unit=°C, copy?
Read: value=47 unit=°C
